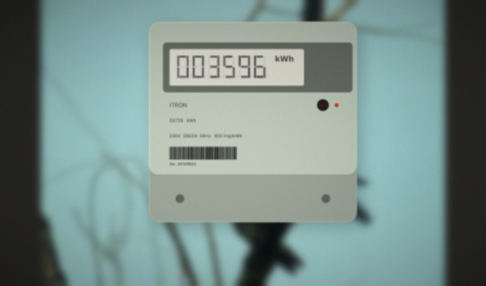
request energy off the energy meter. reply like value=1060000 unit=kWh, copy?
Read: value=3596 unit=kWh
